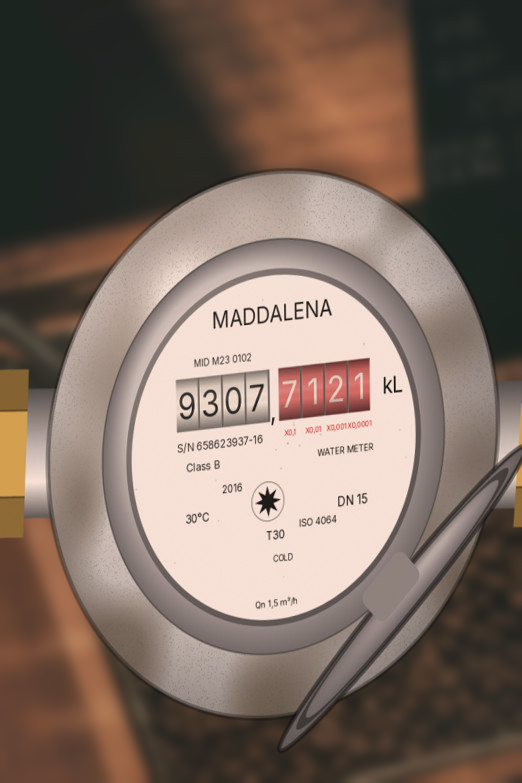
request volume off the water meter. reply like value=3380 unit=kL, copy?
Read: value=9307.7121 unit=kL
